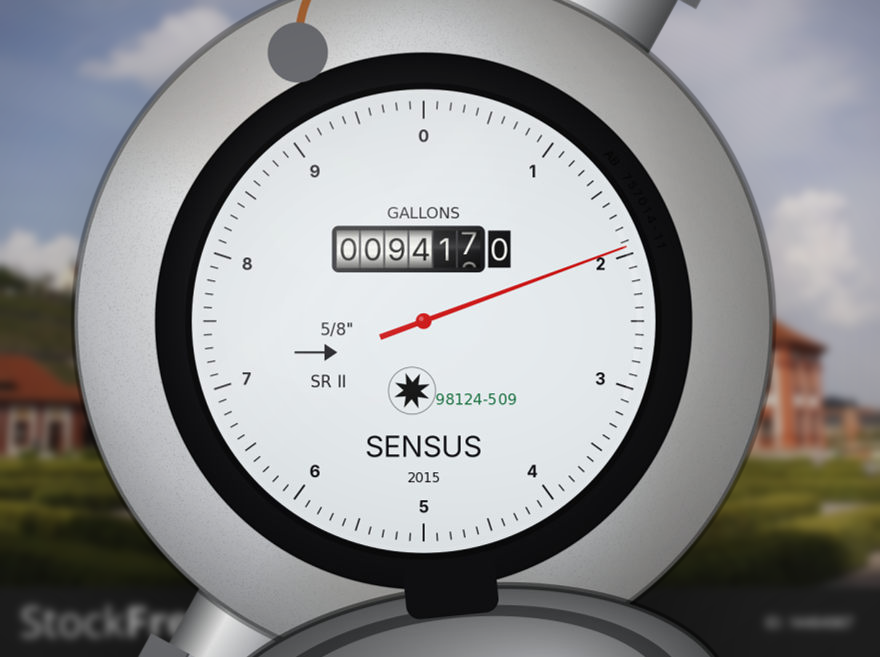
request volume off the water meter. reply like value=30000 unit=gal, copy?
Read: value=94171.9 unit=gal
